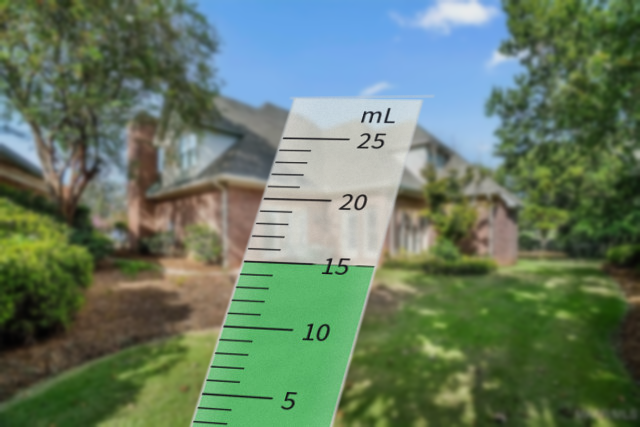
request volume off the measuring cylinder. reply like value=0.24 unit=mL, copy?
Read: value=15 unit=mL
